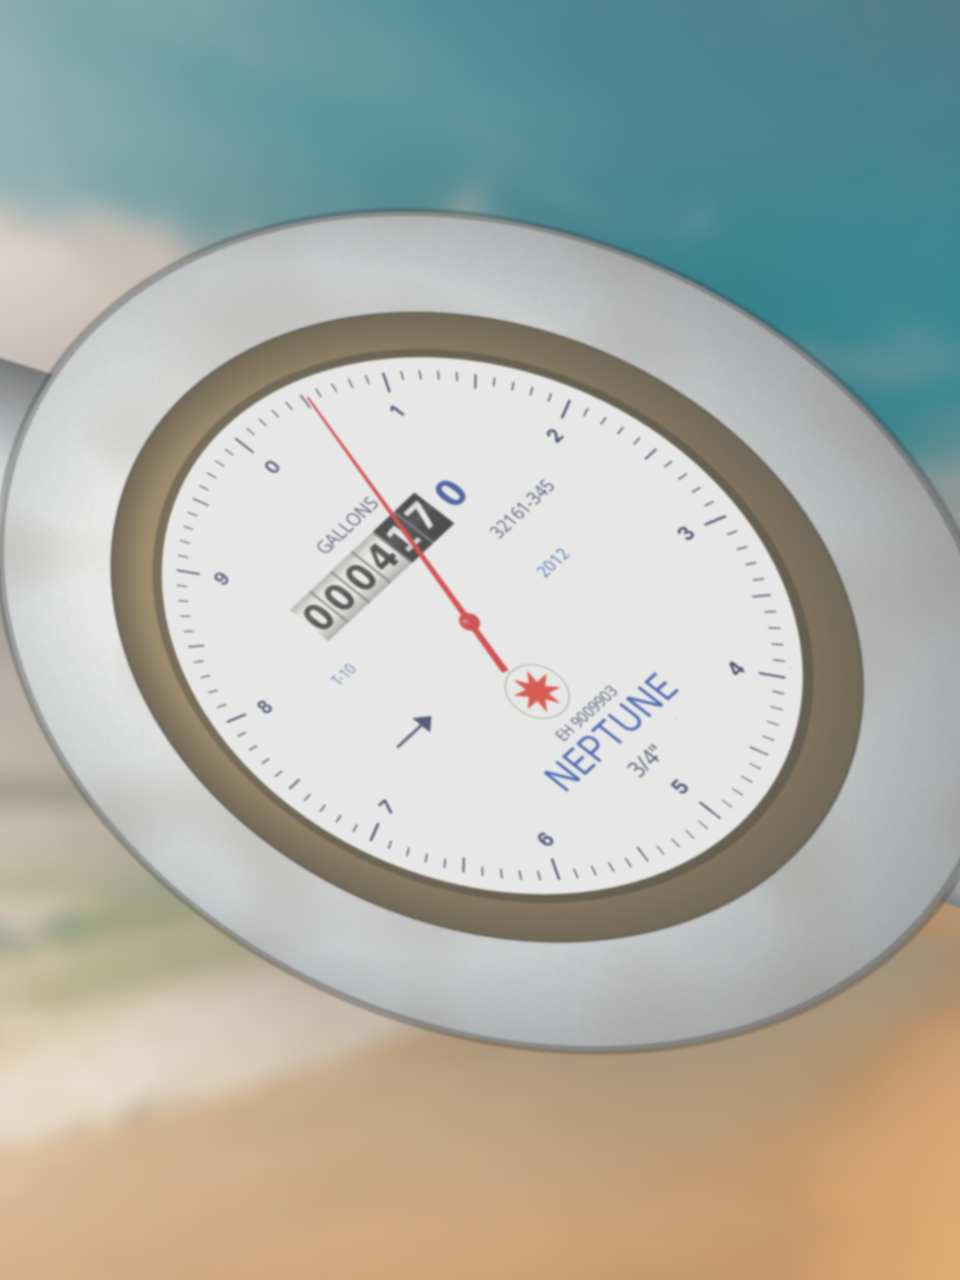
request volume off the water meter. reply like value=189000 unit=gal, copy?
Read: value=4170.5 unit=gal
